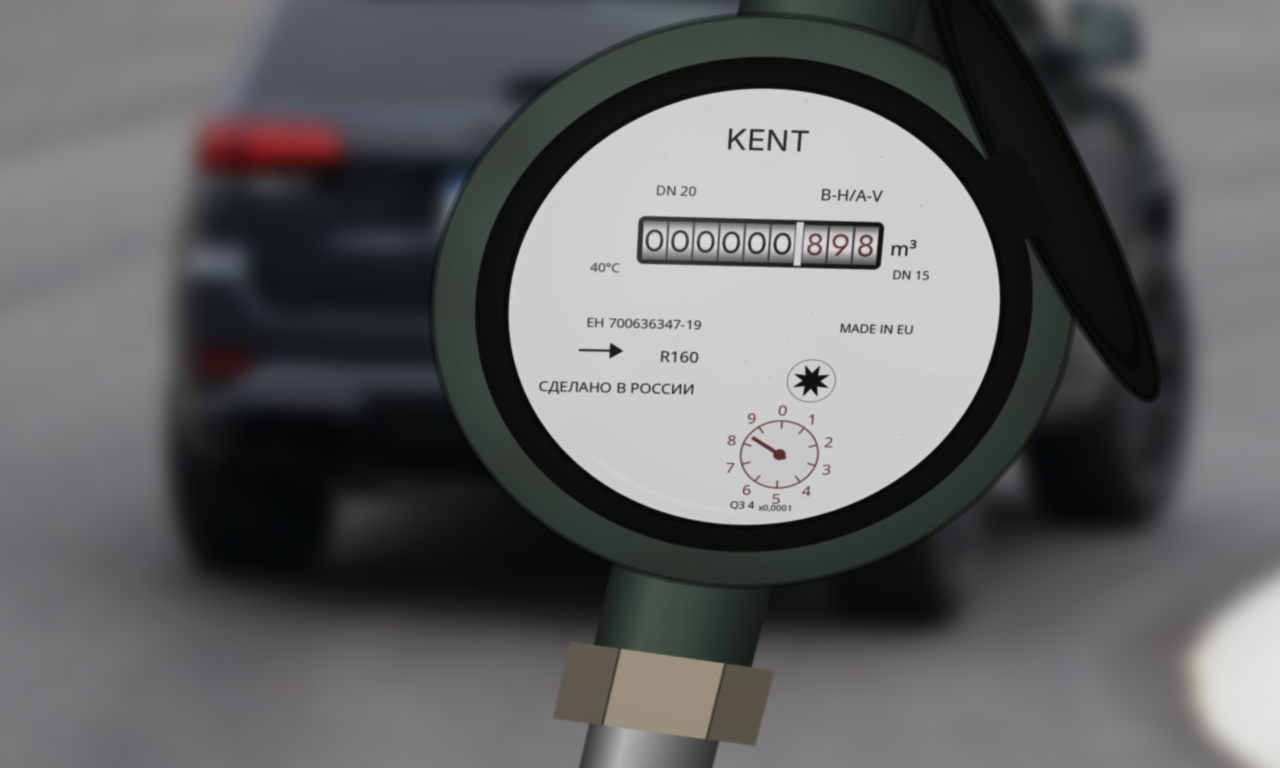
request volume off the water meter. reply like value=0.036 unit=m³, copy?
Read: value=0.8988 unit=m³
